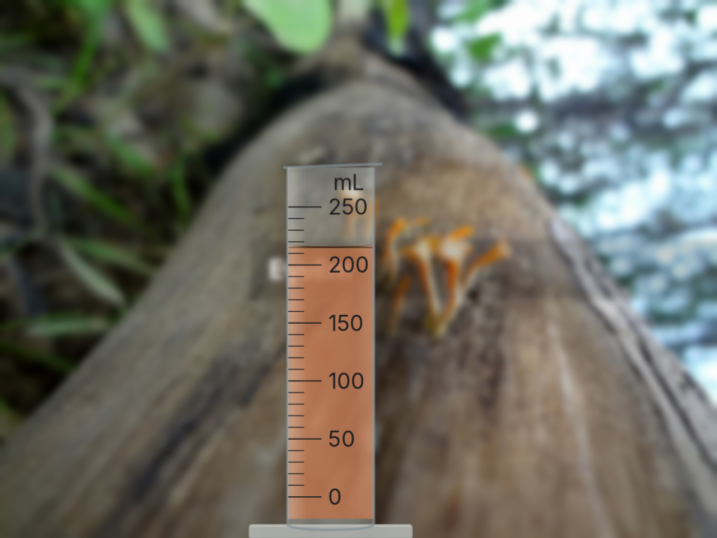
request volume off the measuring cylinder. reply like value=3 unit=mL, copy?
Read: value=215 unit=mL
